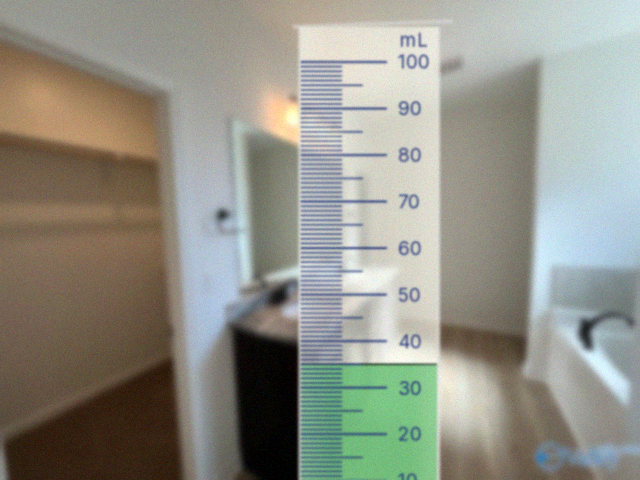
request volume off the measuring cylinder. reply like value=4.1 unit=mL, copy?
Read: value=35 unit=mL
